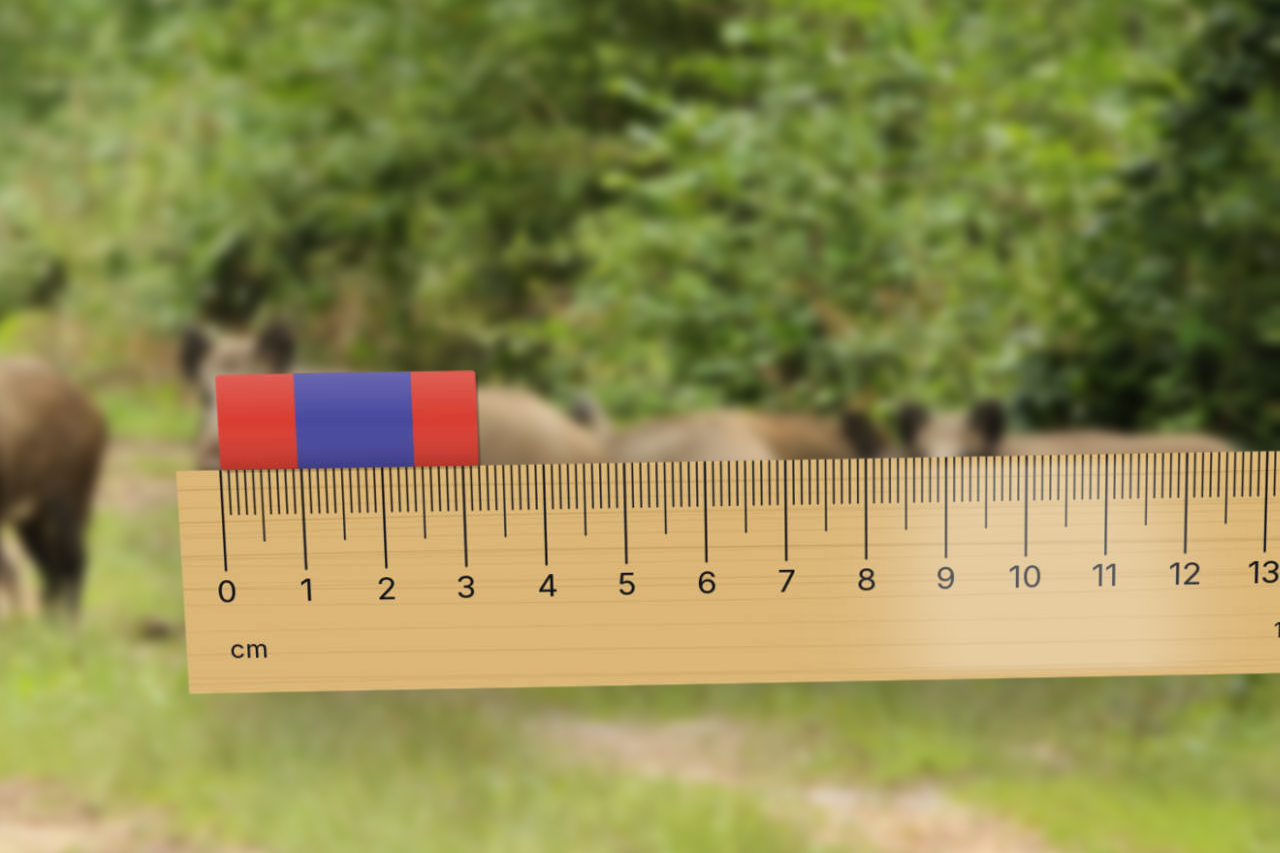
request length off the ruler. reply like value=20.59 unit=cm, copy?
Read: value=3.2 unit=cm
